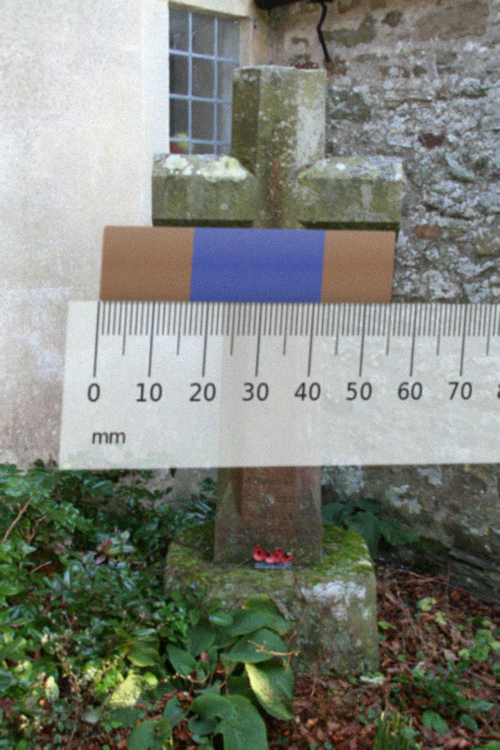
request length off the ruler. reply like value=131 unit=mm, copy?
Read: value=55 unit=mm
